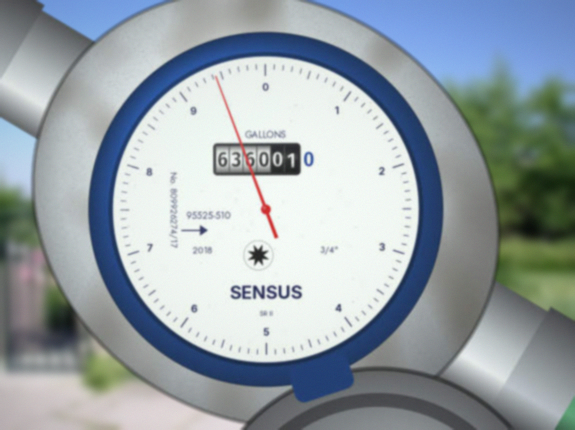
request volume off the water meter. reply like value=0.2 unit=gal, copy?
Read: value=6360009.4 unit=gal
